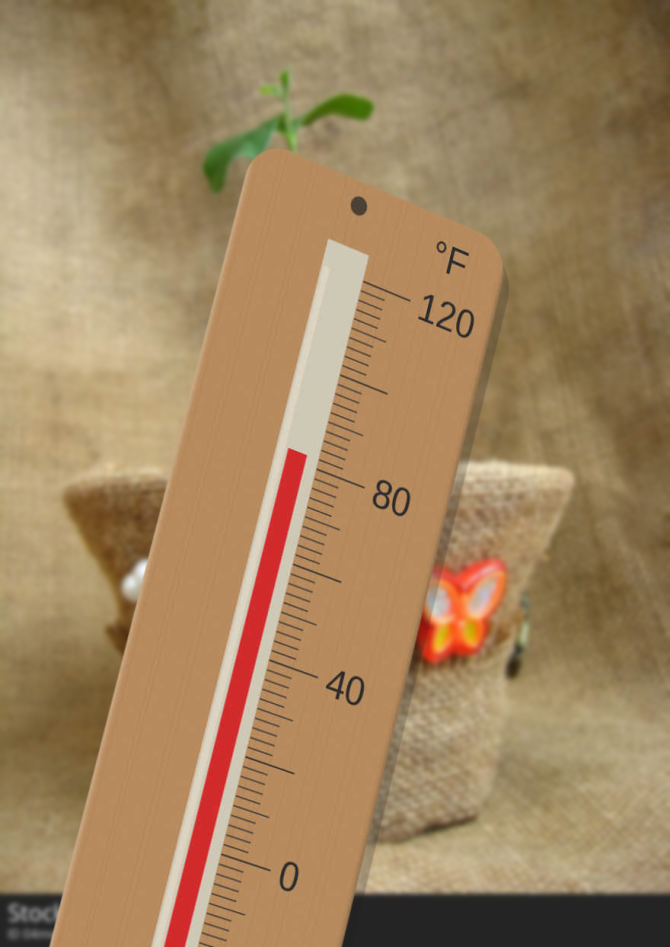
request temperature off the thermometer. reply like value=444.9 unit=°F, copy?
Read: value=82 unit=°F
